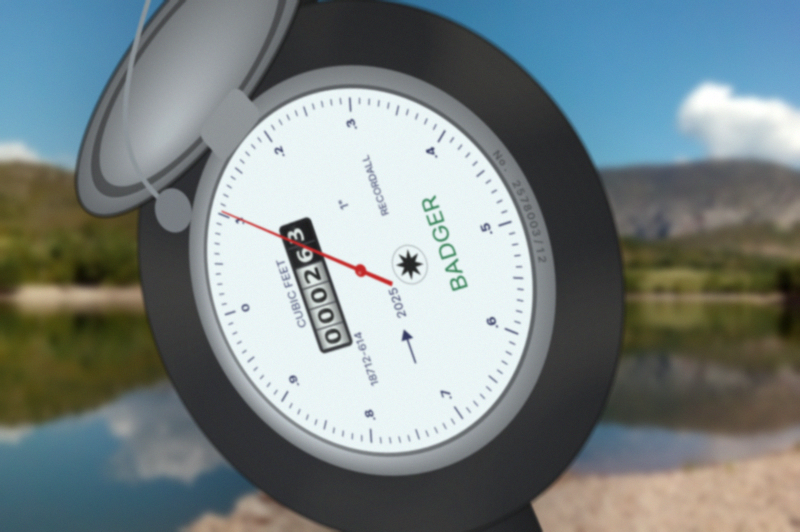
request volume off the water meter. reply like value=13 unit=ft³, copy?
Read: value=263.10 unit=ft³
